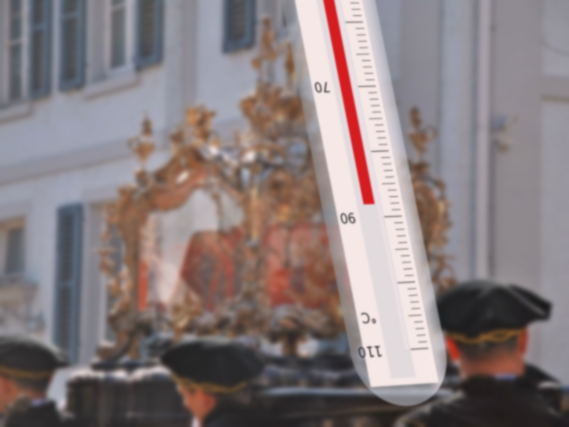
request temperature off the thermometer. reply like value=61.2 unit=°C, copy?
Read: value=88 unit=°C
